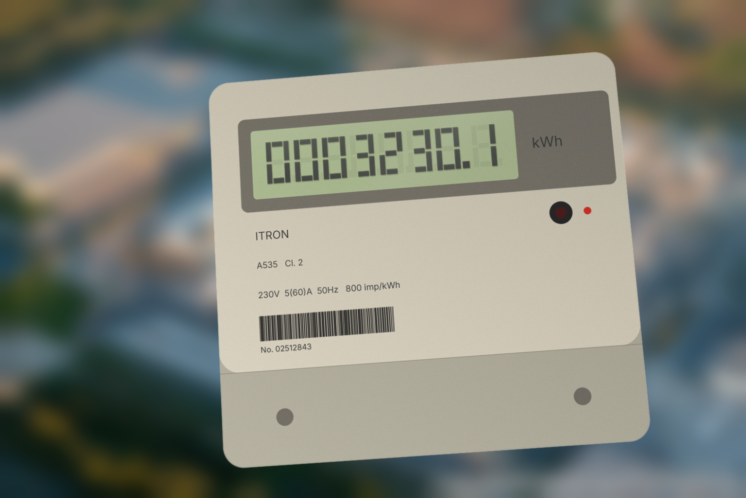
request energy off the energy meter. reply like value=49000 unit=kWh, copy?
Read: value=3230.1 unit=kWh
